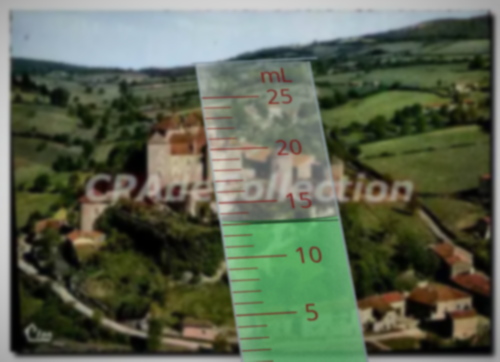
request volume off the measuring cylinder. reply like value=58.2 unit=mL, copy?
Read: value=13 unit=mL
